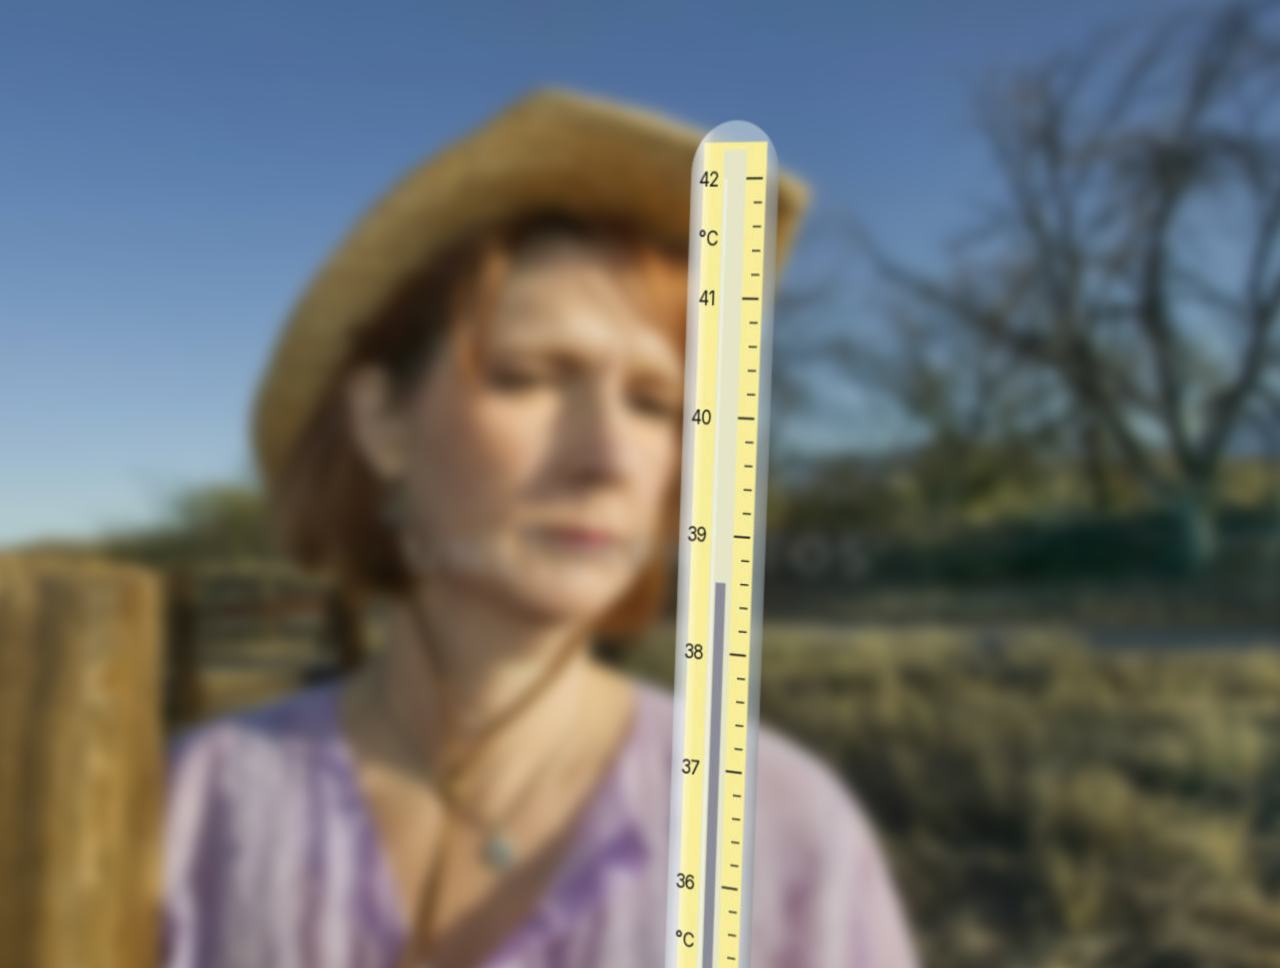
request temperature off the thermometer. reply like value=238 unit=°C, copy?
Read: value=38.6 unit=°C
